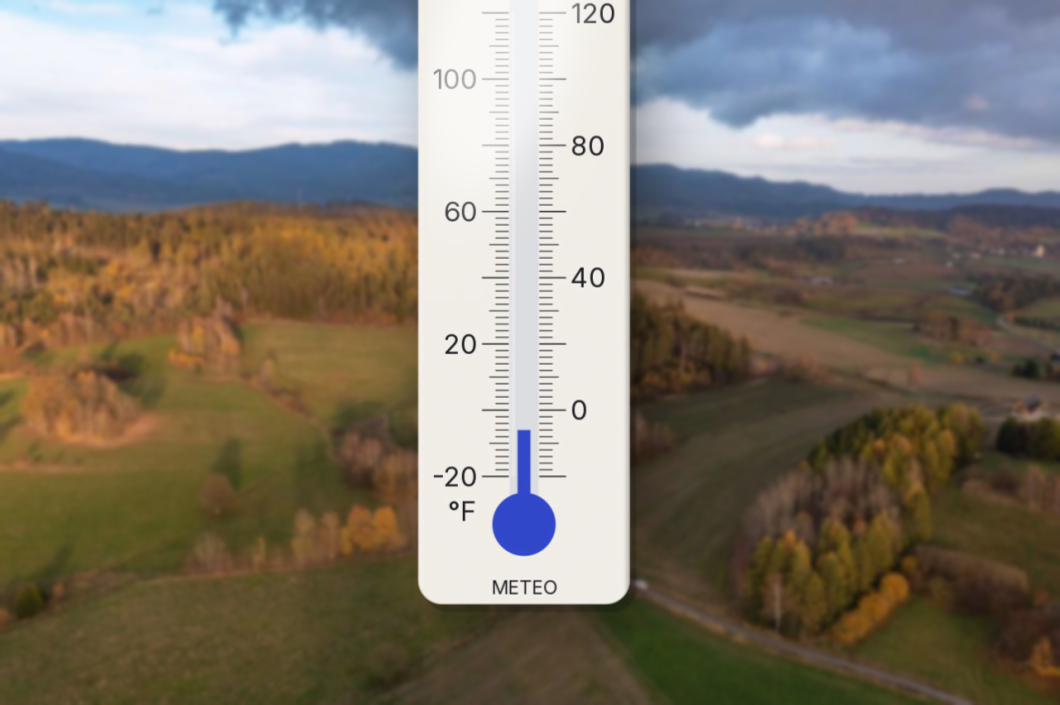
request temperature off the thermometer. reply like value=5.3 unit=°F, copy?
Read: value=-6 unit=°F
